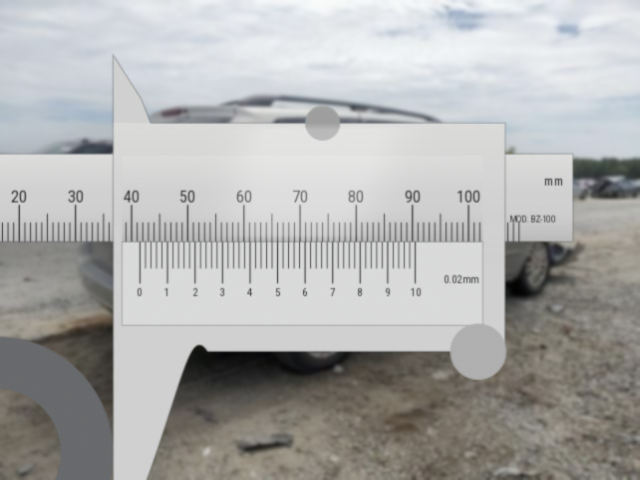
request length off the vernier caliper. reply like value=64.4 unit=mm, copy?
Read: value=41.5 unit=mm
